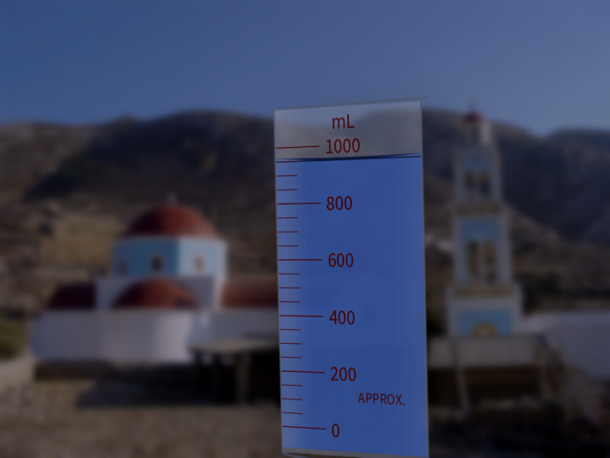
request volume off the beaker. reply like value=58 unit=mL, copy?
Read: value=950 unit=mL
